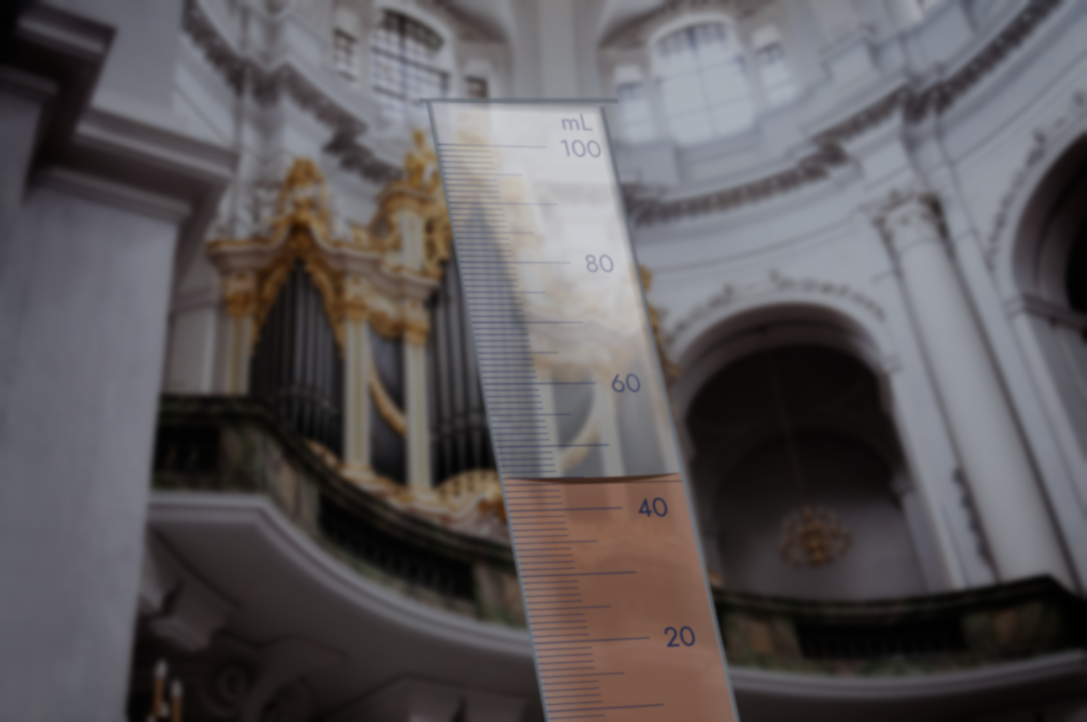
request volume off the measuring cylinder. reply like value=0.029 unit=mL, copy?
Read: value=44 unit=mL
